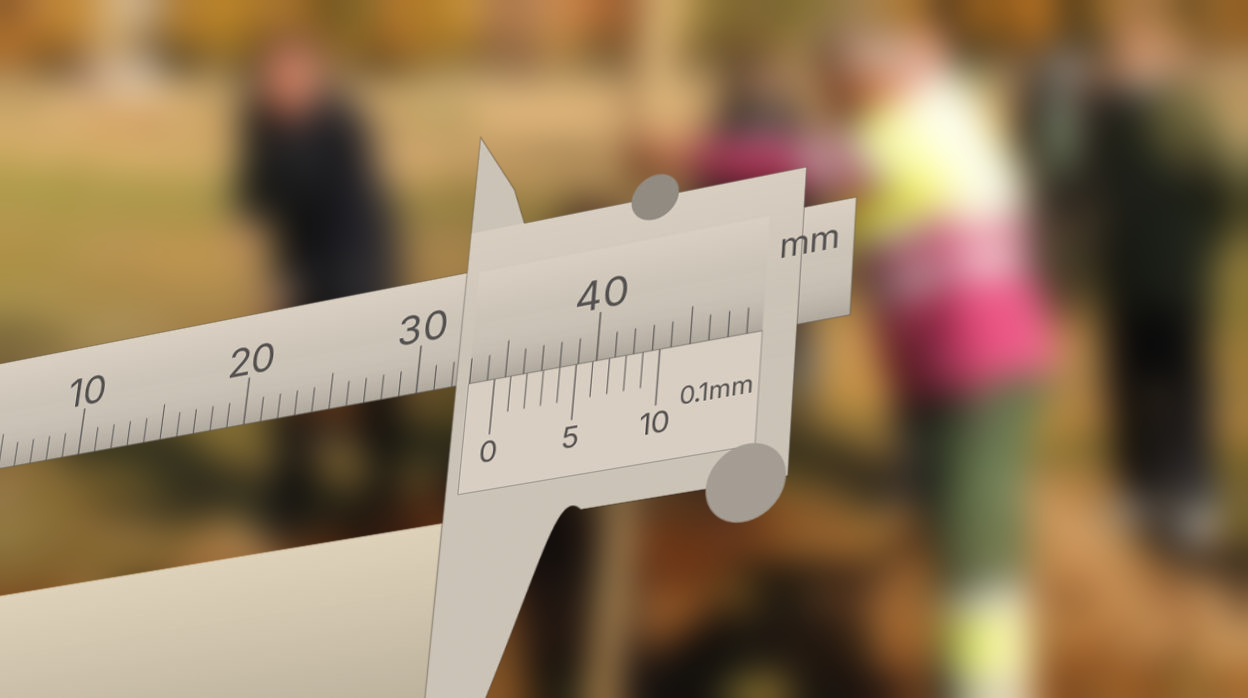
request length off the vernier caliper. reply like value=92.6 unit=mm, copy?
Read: value=34.4 unit=mm
